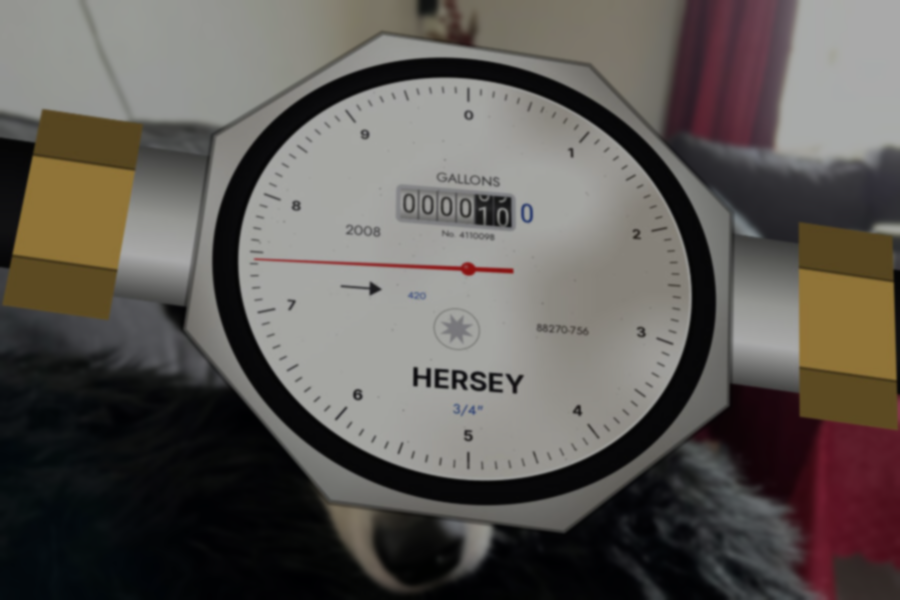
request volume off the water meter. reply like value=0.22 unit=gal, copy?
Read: value=97.4 unit=gal
